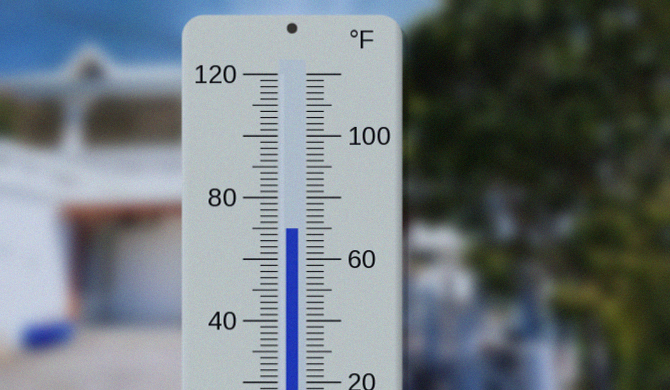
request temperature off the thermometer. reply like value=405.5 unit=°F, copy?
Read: value=70 unit=°F
